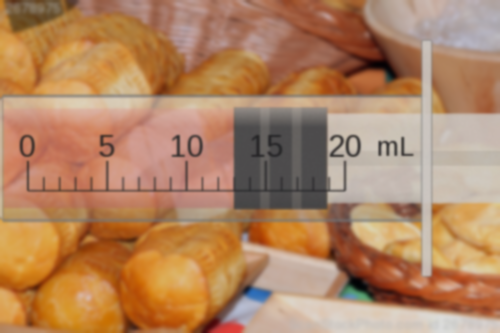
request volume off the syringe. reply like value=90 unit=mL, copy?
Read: value=13 unit=mL
